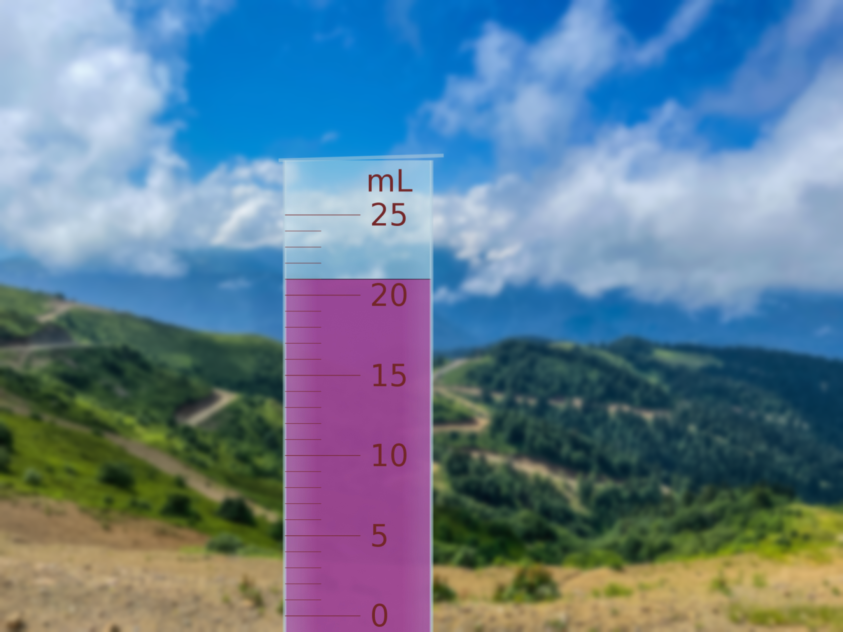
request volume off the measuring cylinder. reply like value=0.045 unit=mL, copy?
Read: value=21 unit=mL
